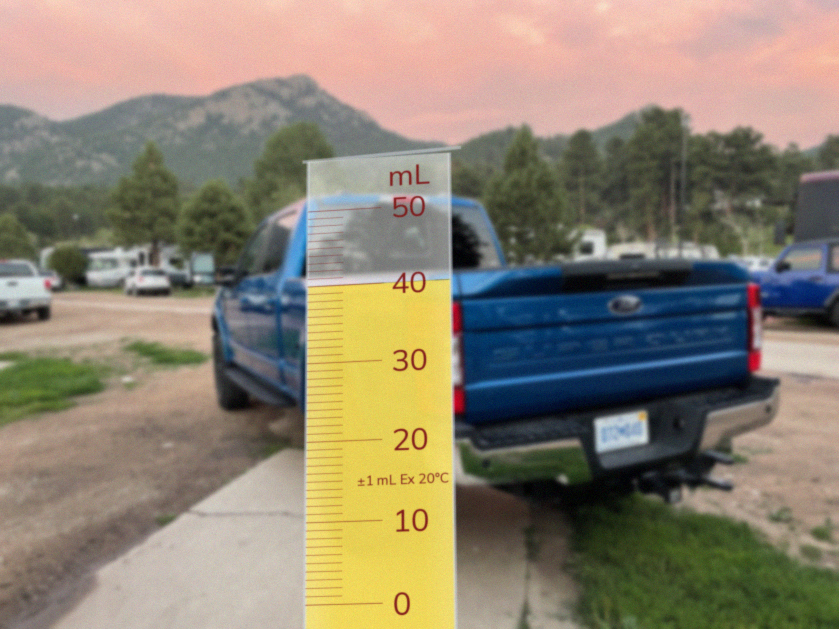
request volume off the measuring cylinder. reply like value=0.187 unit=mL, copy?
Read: value=40 unit=mL
